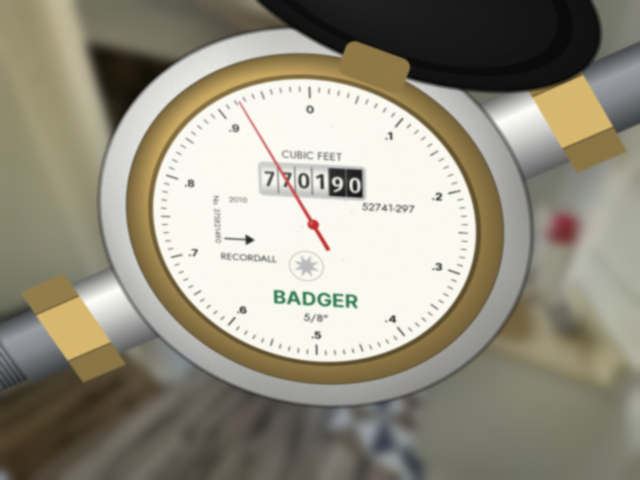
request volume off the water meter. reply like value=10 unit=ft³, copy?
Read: value=770189.92 unit=ft³
